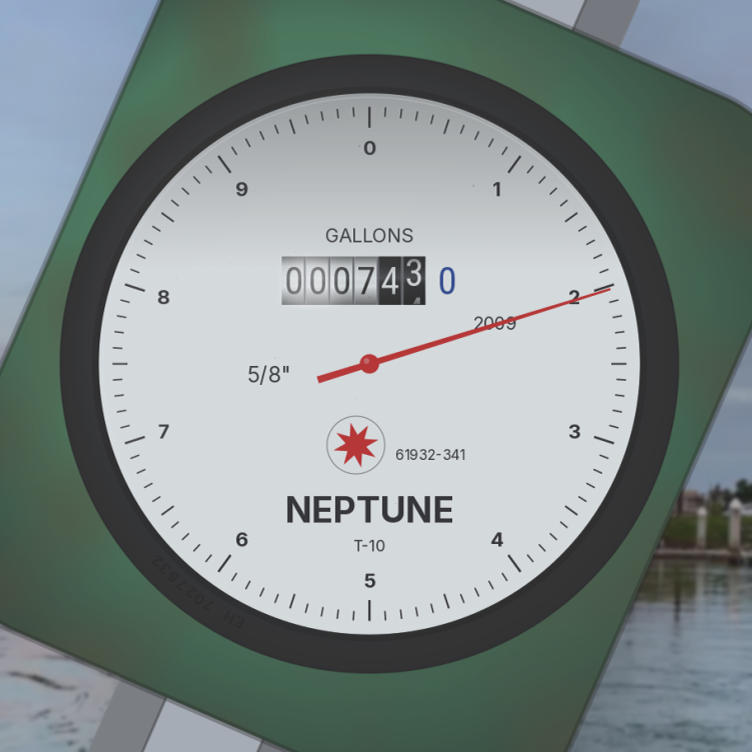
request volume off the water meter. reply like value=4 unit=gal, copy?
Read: value=7432.0 unit=gal
